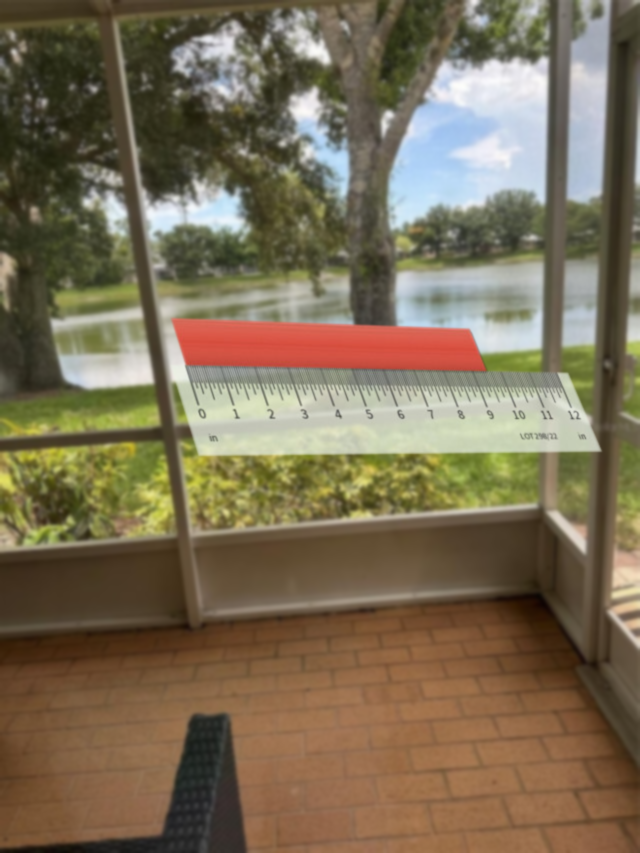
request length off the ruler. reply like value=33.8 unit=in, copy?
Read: value=9.5 unit=in
